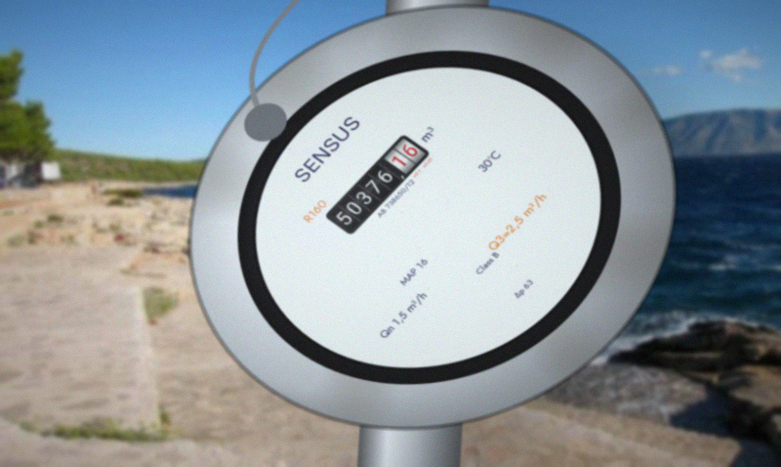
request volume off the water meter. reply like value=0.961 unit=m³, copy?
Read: value=50376.16 unit=m³
